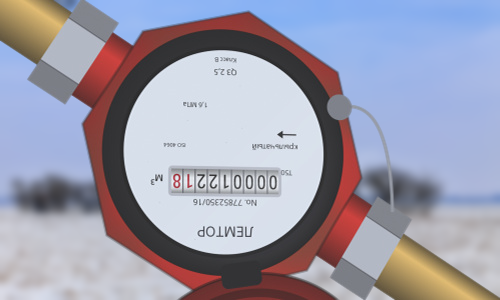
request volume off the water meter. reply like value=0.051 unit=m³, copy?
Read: value=122.18 unit=m³
